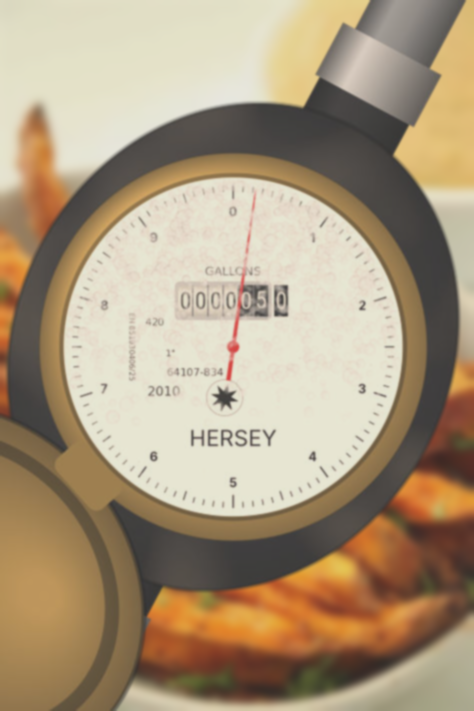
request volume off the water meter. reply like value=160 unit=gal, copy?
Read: value=50.2 unit=gal
